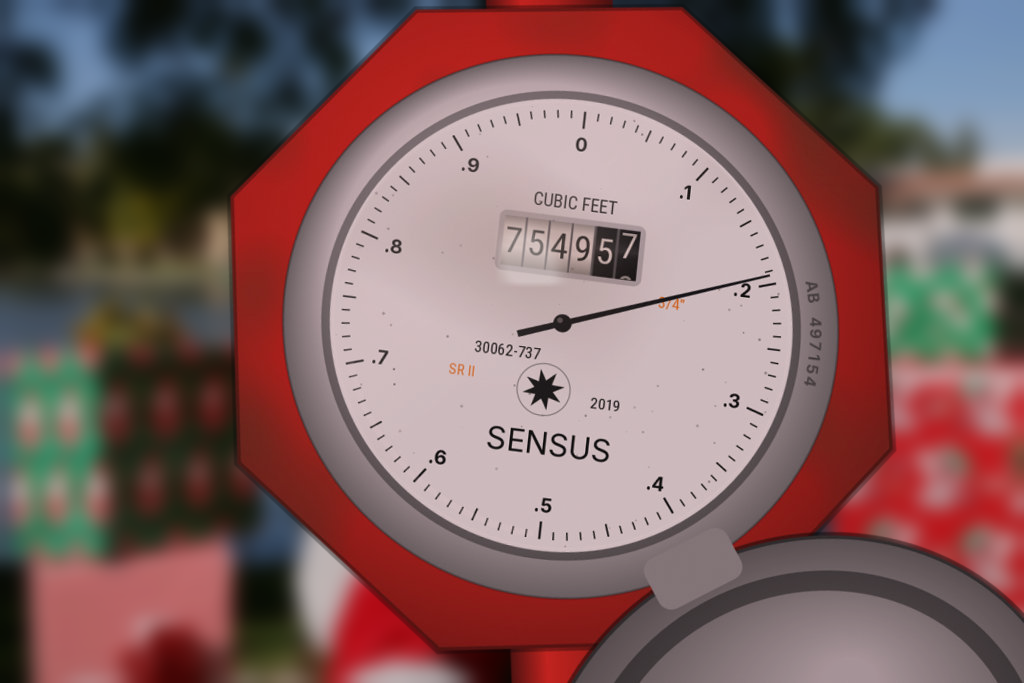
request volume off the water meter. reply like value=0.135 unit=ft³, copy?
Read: value=754957.19 unit=ft³
